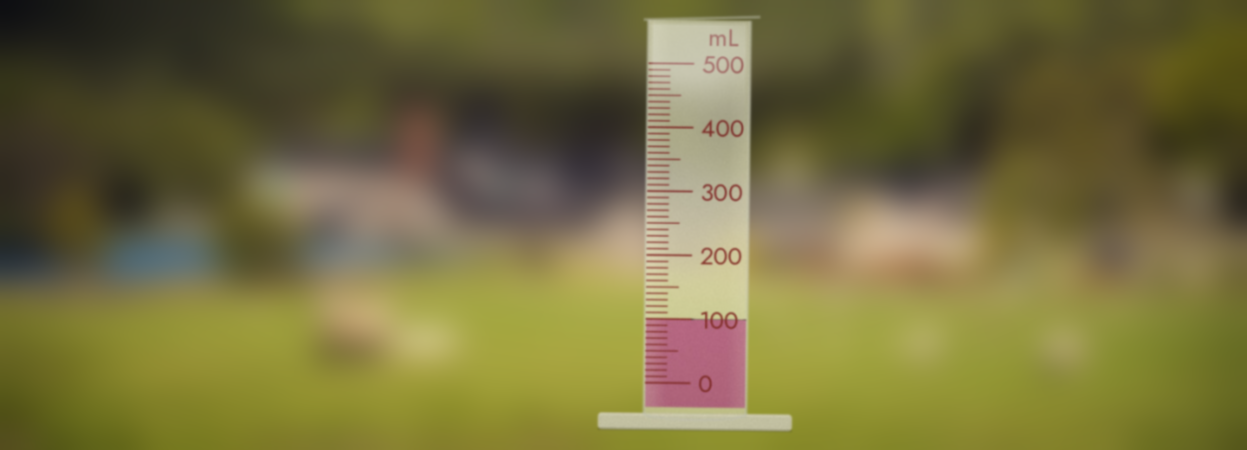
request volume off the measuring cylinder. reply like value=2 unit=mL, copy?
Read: value=100 unit=mL
